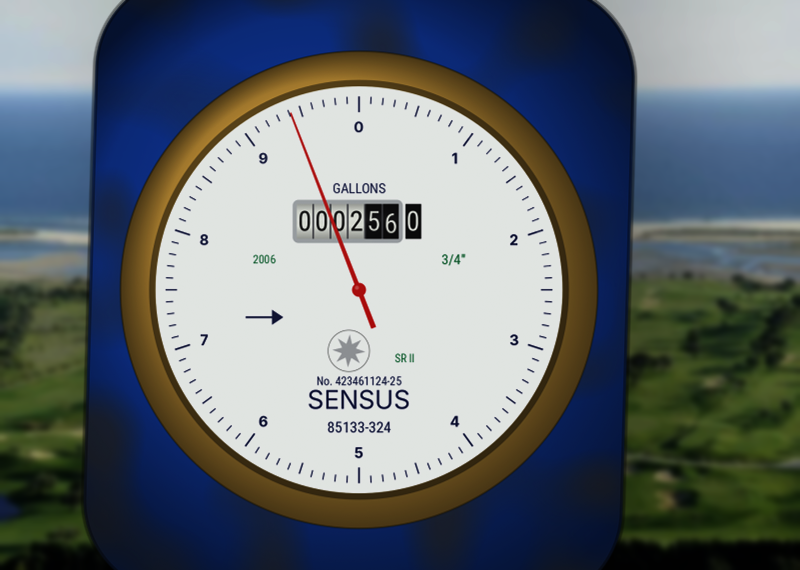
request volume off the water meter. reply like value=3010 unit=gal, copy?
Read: value=2559.4 unit=gal
